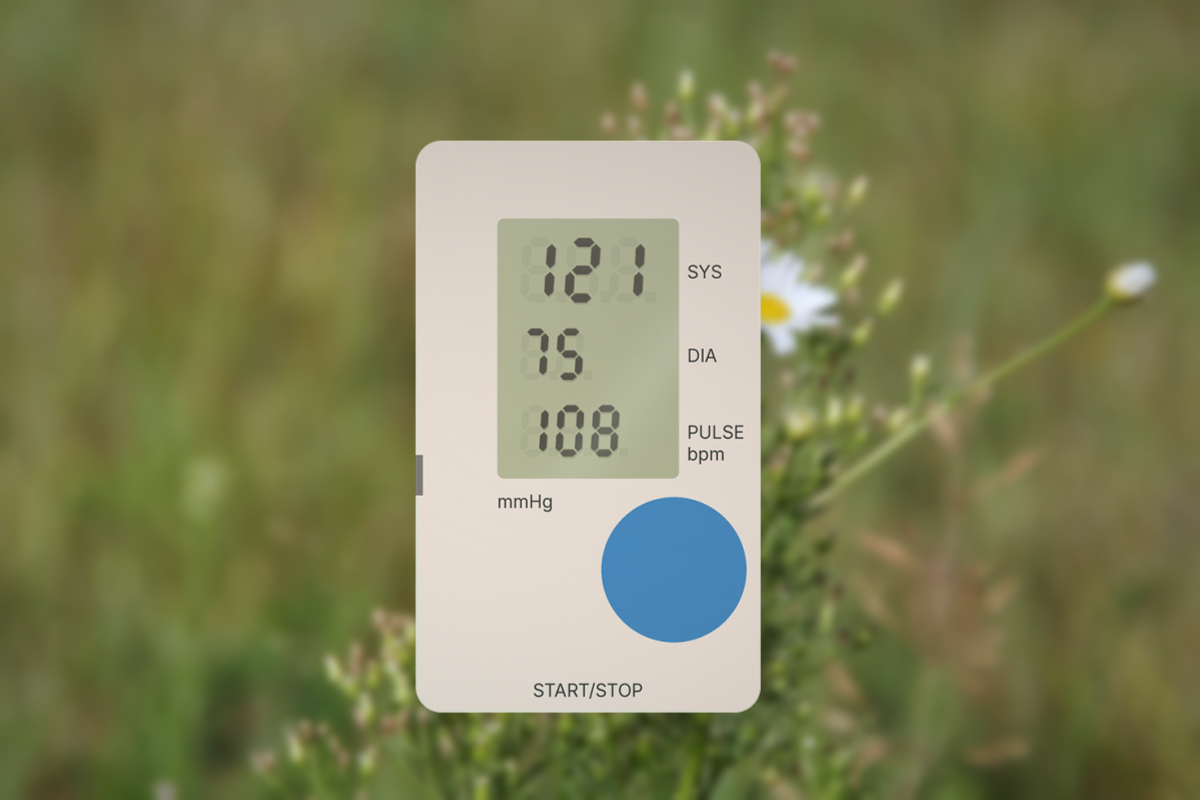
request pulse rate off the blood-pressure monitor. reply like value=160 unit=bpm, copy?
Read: value=108 unit=bpm
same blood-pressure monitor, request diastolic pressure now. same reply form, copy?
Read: value=75 unit=mmHg
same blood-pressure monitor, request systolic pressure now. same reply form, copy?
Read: value=121 unit=mmHg
